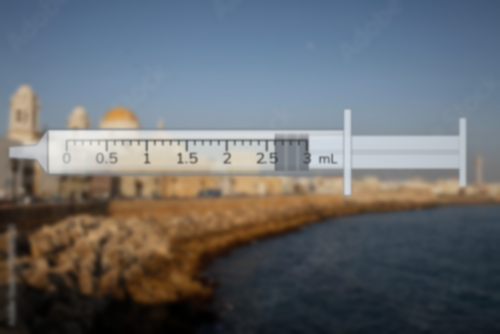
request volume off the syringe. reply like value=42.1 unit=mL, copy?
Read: value=2.6 unit=mL
